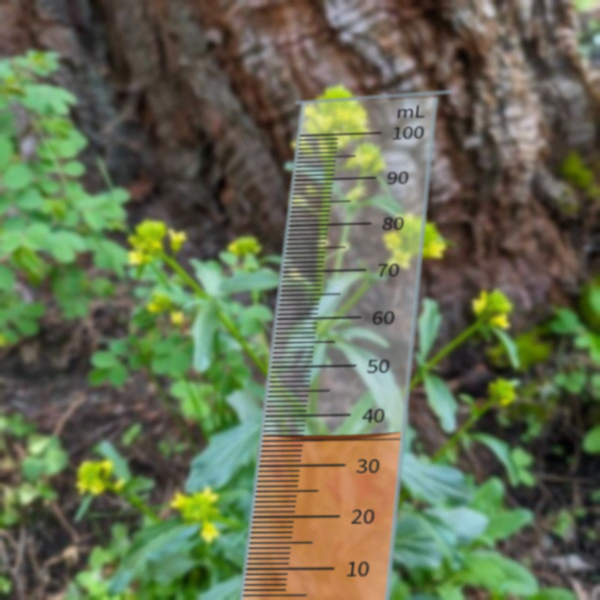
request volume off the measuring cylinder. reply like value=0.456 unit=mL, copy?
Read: value=35 unit=mL
